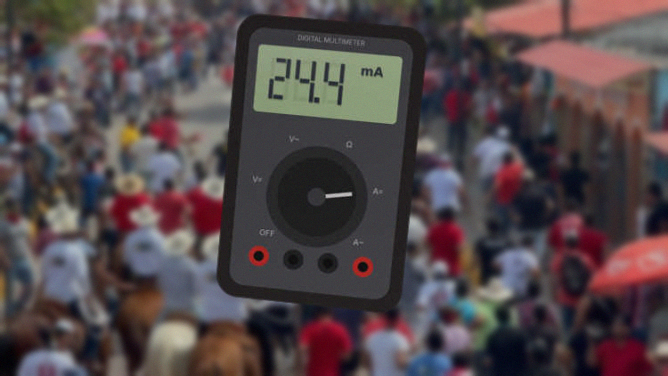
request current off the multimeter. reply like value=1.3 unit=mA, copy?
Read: value=24.4 unit=mA
